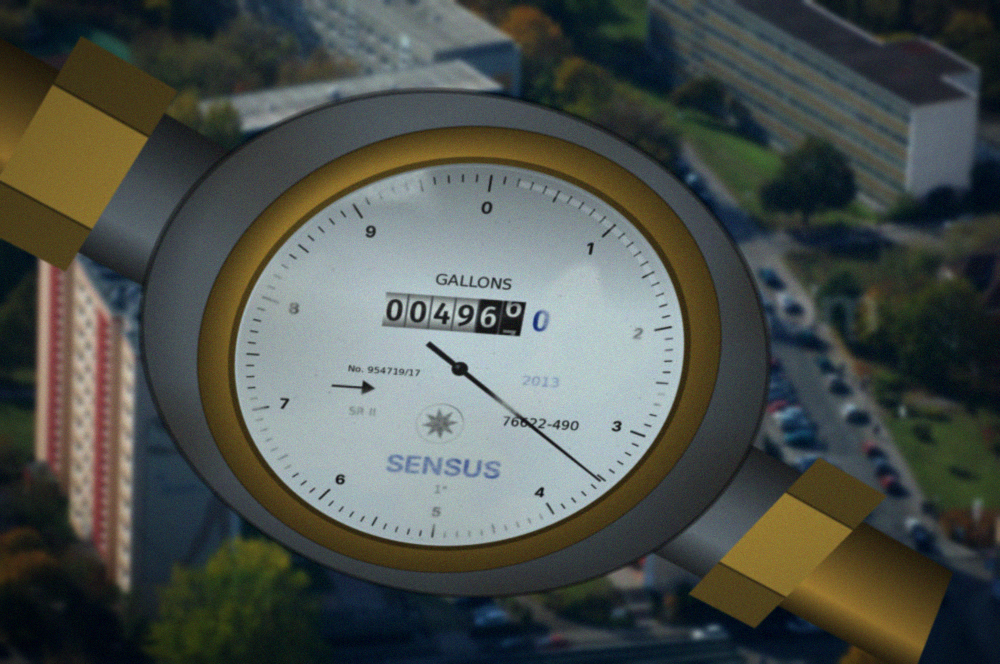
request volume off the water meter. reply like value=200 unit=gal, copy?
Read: value=49663.5 unit=gal
